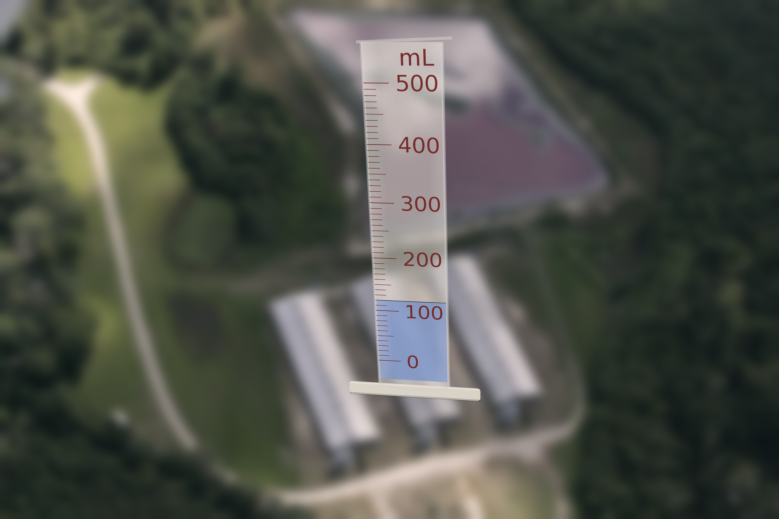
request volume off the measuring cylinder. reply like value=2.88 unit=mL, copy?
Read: value=120 unit=mL
